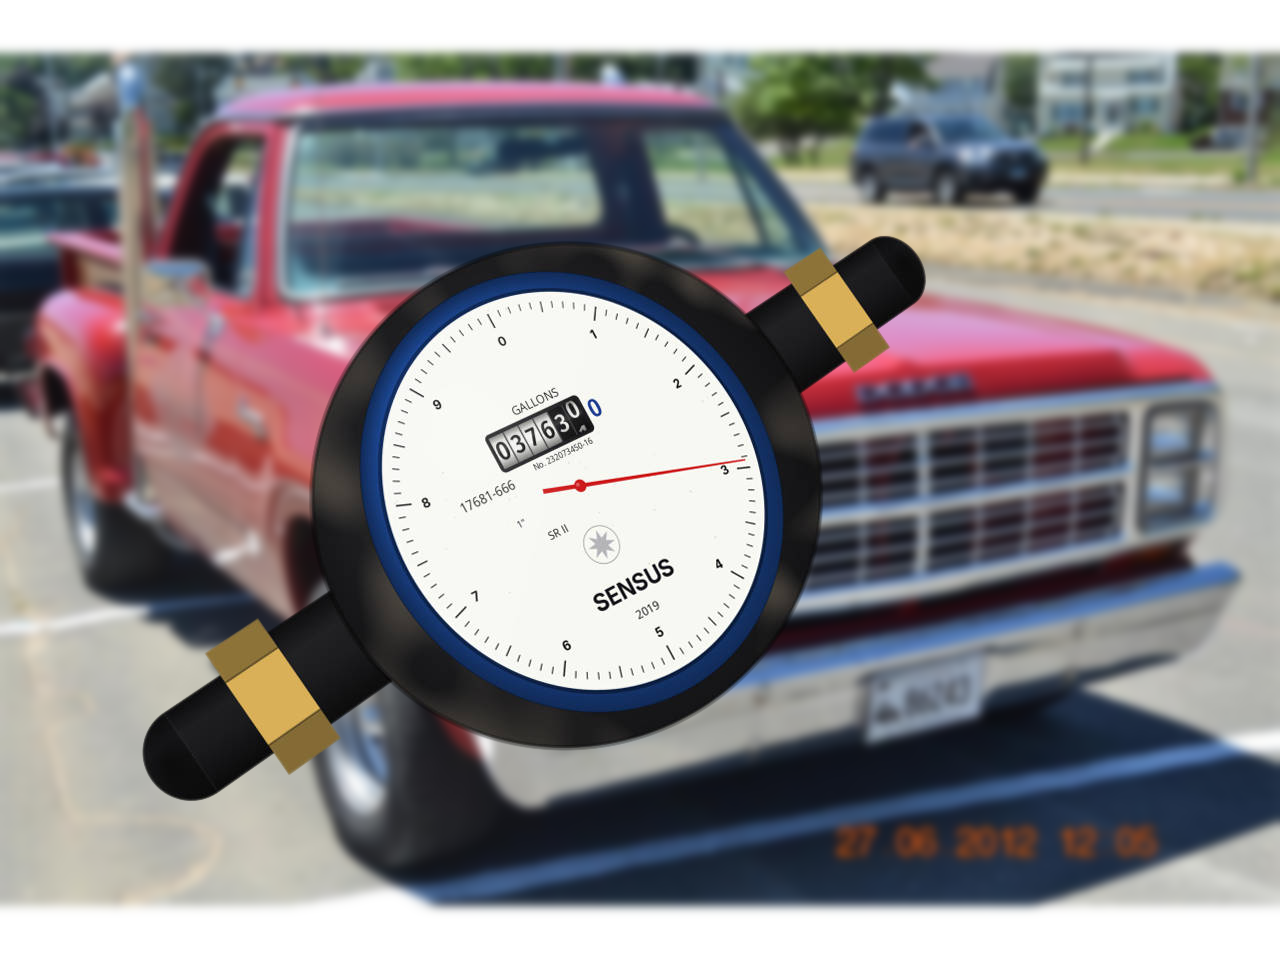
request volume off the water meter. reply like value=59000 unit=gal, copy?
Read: value=376302.9 unit=gal
